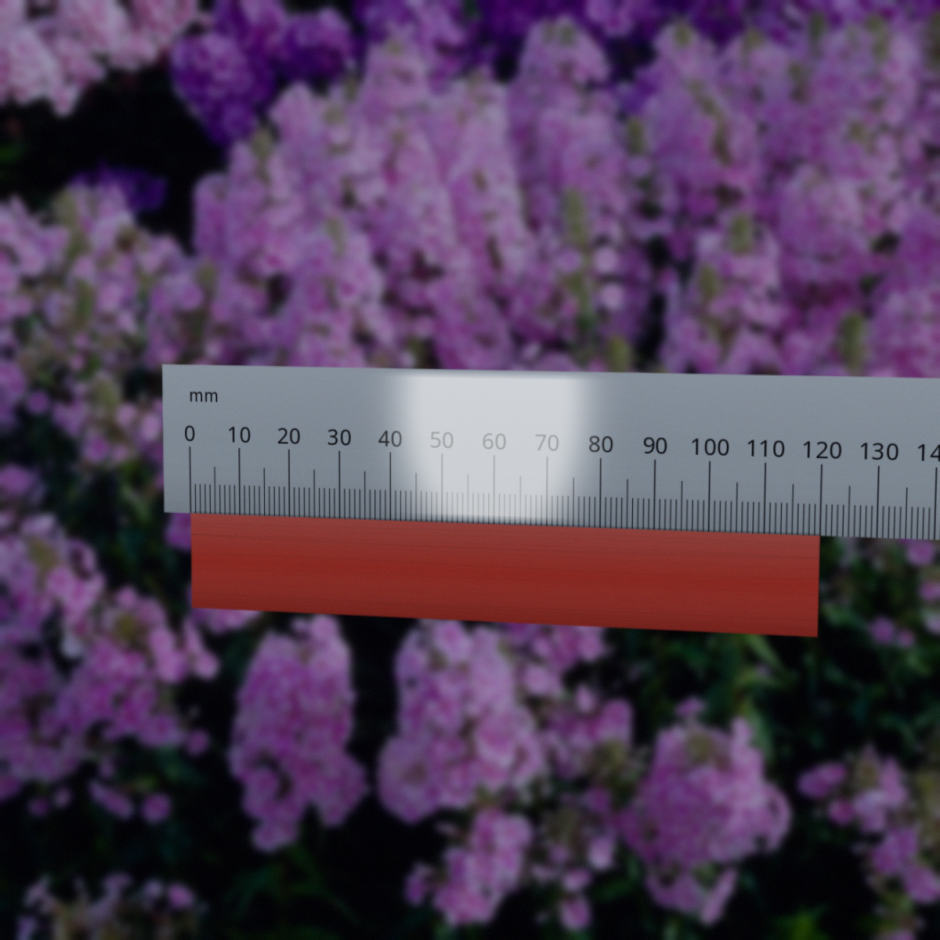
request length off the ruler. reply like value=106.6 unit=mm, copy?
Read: value=120 unit=mm
